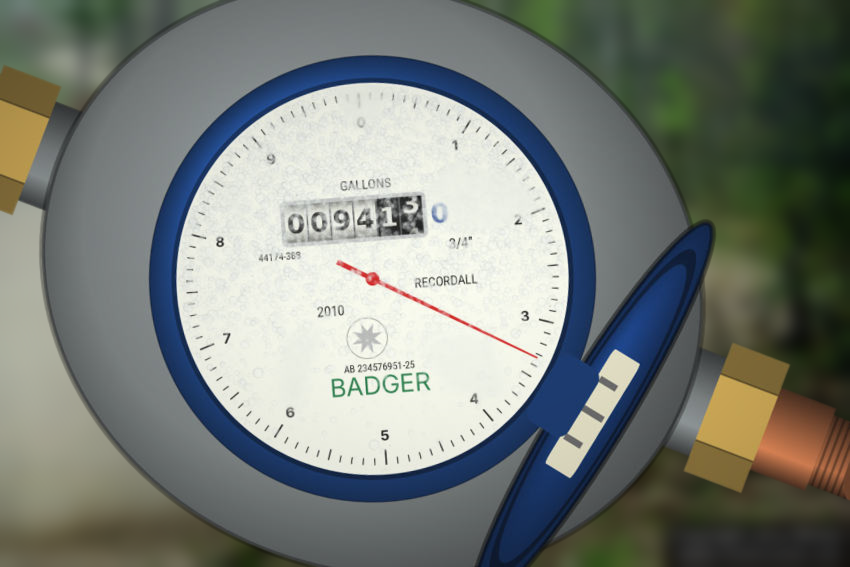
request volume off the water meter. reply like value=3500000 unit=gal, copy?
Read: value=94133.3 unit=gal
